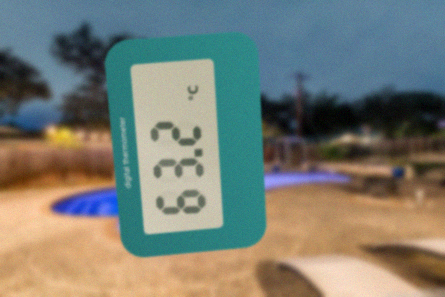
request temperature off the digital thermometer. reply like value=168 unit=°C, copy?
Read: value=63.2 unit=°C
